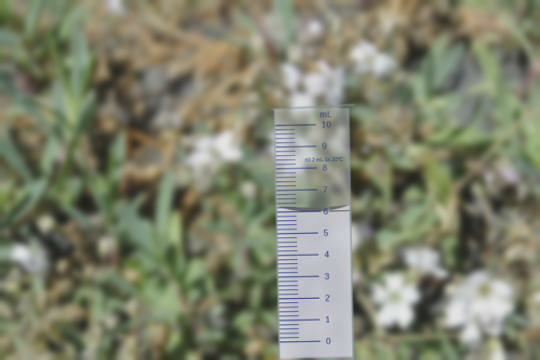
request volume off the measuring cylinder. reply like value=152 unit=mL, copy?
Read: value=6 unit=mL
